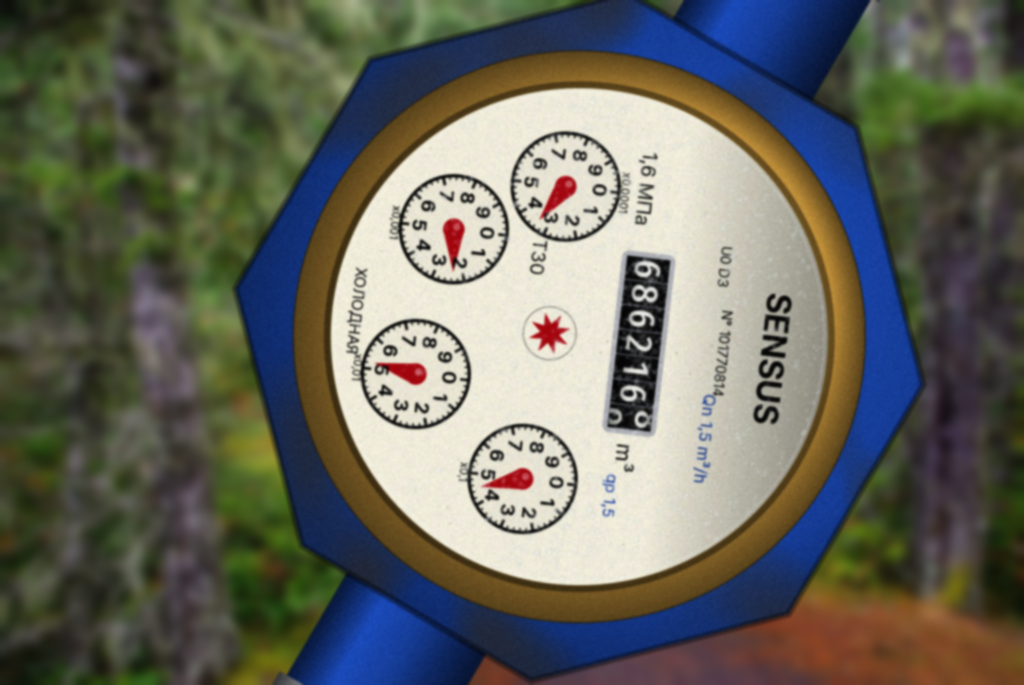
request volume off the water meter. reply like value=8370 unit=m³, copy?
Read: value=6862168.4523 unit=m³
